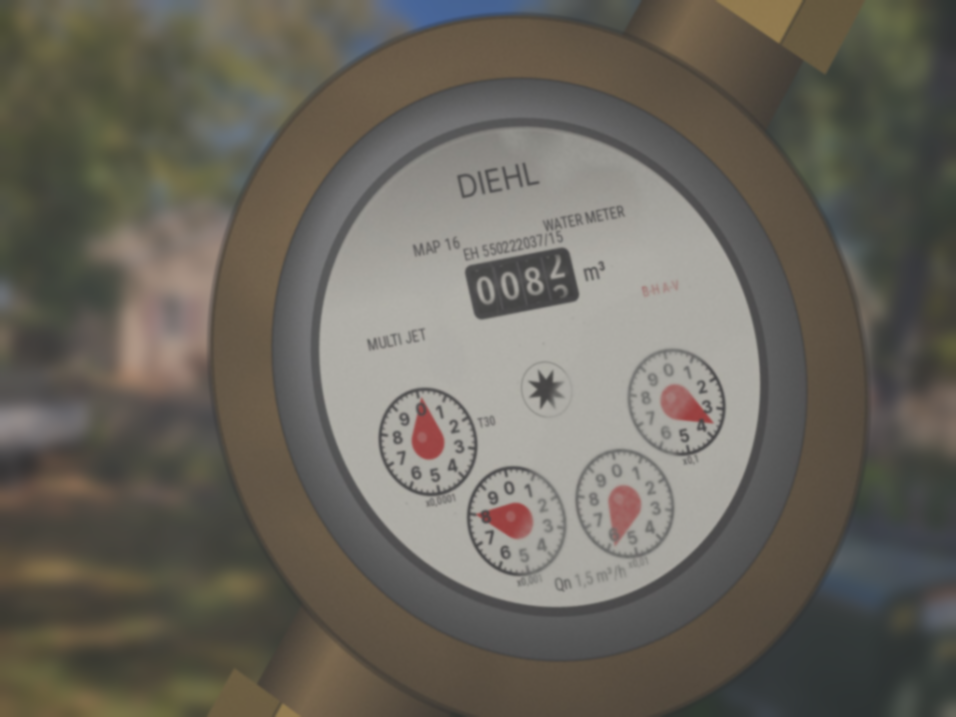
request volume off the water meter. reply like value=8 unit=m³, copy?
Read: value=82.3580 unit=m³
